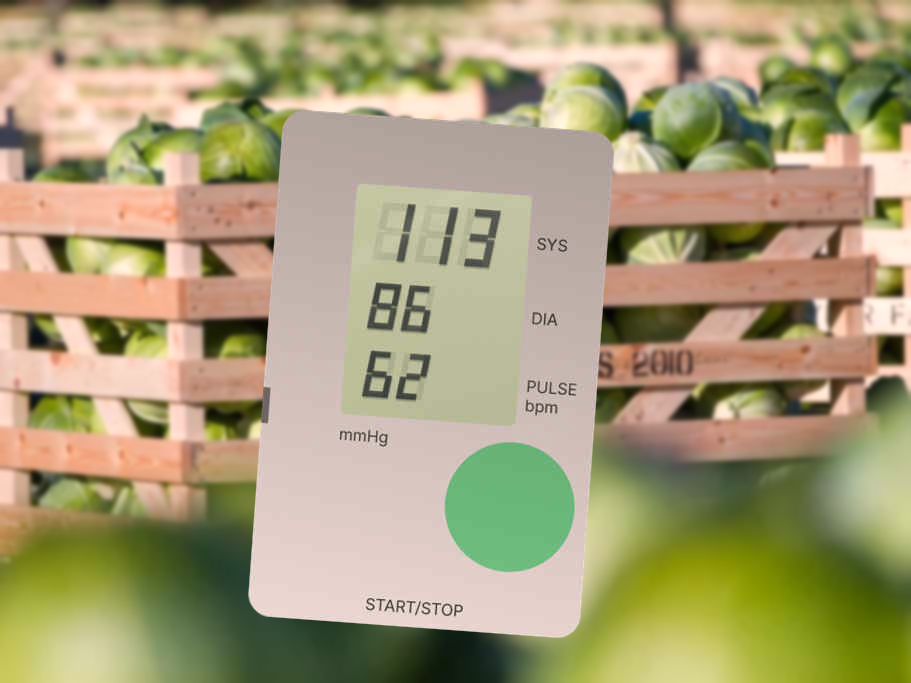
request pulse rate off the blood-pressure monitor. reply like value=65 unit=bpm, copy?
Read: value=62 unit=bpm
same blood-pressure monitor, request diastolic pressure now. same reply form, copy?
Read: value=86 unit=mmHg
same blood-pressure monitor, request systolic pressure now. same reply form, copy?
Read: value=113 unit=mmHg
